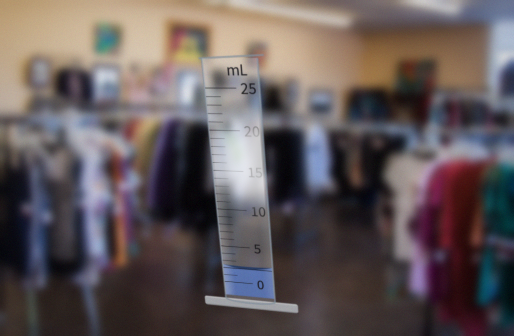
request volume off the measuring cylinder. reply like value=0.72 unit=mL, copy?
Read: value=2 unit=mL
